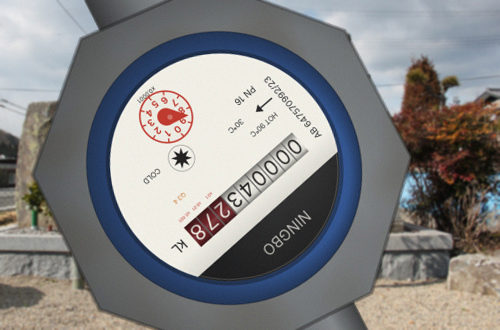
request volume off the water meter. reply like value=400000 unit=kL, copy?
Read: value=43.2788 unit=kL
